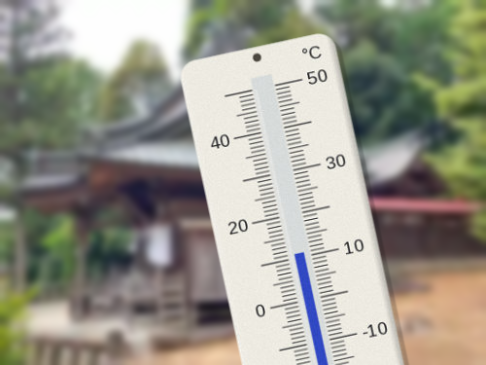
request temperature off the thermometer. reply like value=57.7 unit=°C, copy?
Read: value=11 unit=°C
